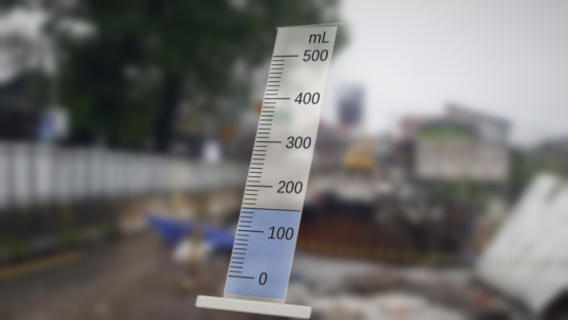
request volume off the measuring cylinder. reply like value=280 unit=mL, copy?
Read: value=150 unit=mL
